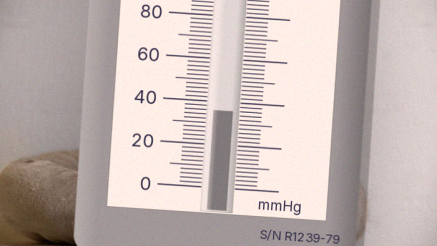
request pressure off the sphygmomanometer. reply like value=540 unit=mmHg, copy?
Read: value=36 unit=mmHg
